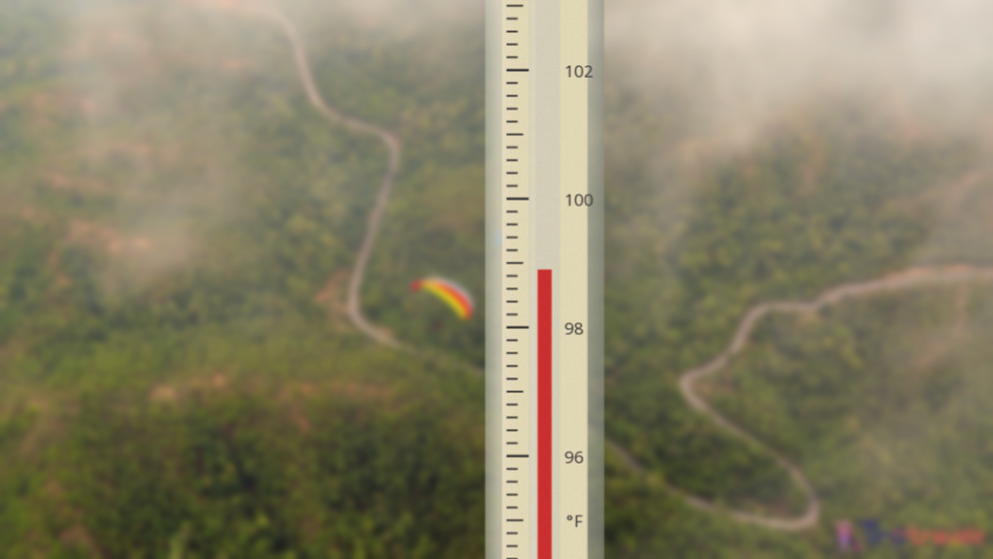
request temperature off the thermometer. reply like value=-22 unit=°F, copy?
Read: value=98.9 unit=°F
